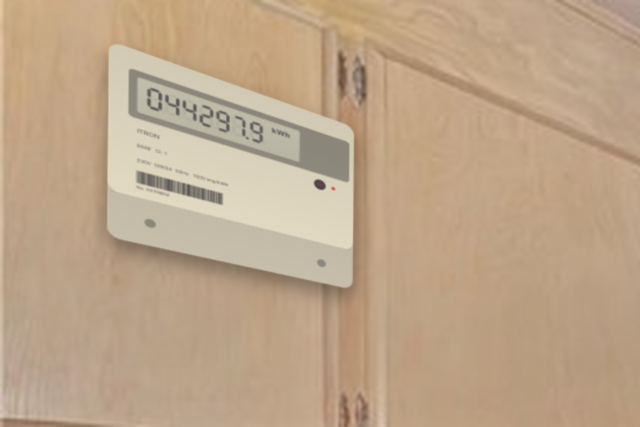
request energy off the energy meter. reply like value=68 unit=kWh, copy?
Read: value=44297.9 unit=kWh
